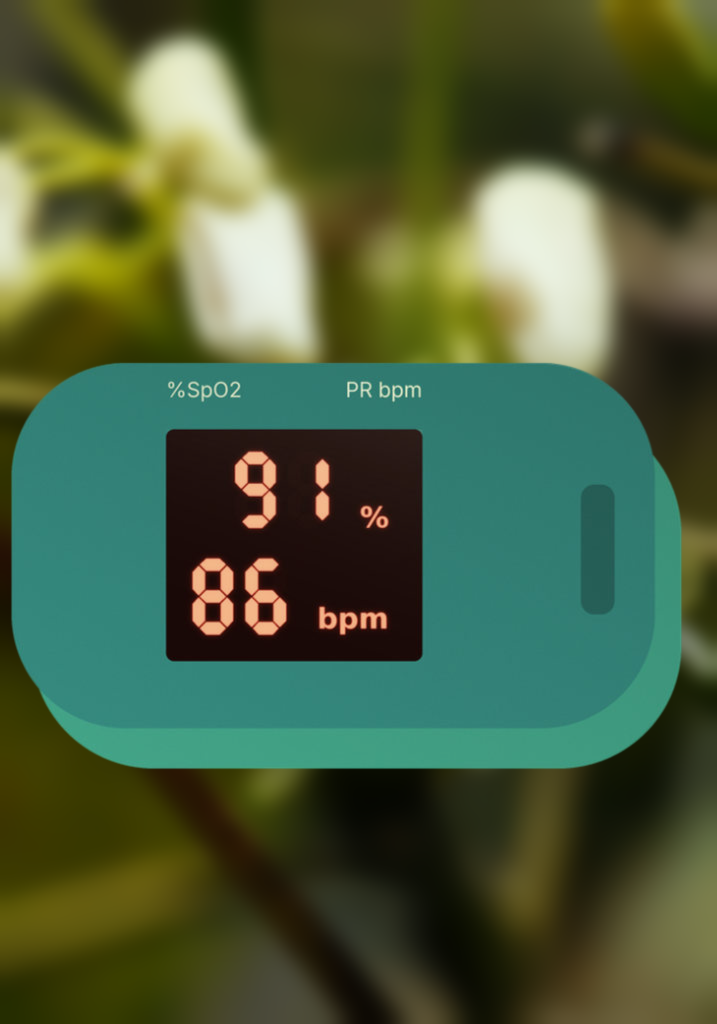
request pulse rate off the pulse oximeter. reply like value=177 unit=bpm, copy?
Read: value=86 unit=bpm
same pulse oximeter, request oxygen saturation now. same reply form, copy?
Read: value=91 unit=%
